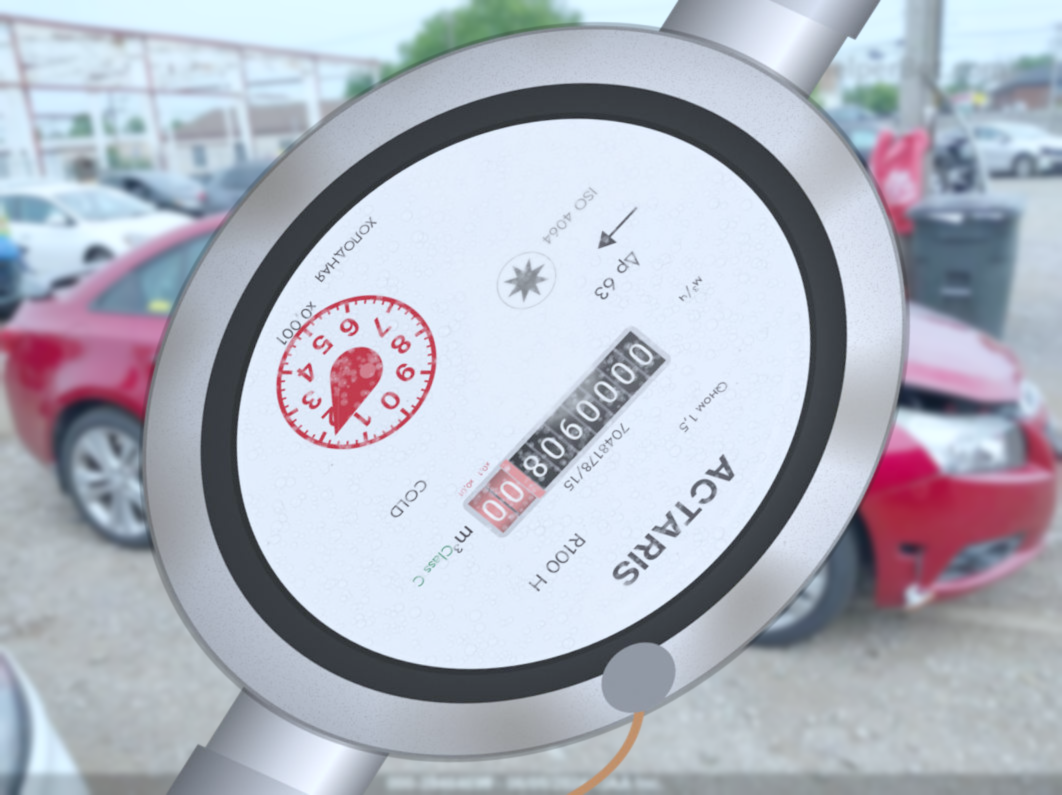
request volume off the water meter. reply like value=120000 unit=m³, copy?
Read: value=908.001 unit=m³
